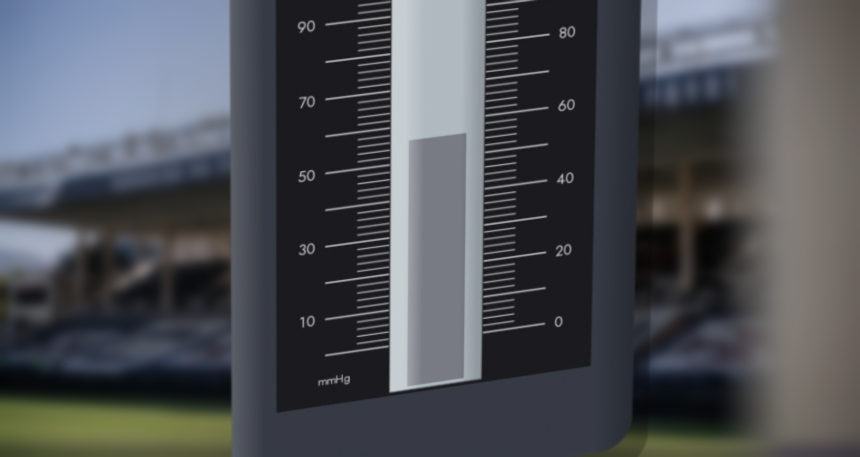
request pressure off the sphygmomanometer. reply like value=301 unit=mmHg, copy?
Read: value=56 unit=mmHg
